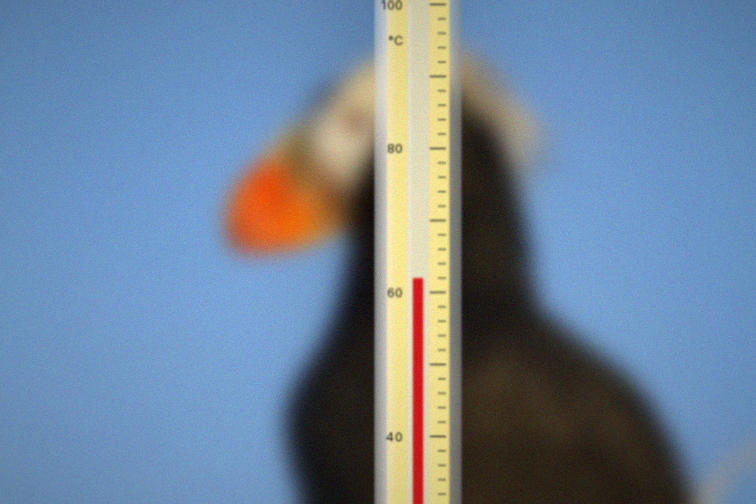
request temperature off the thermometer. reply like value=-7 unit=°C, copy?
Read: value=62 unit=°C
